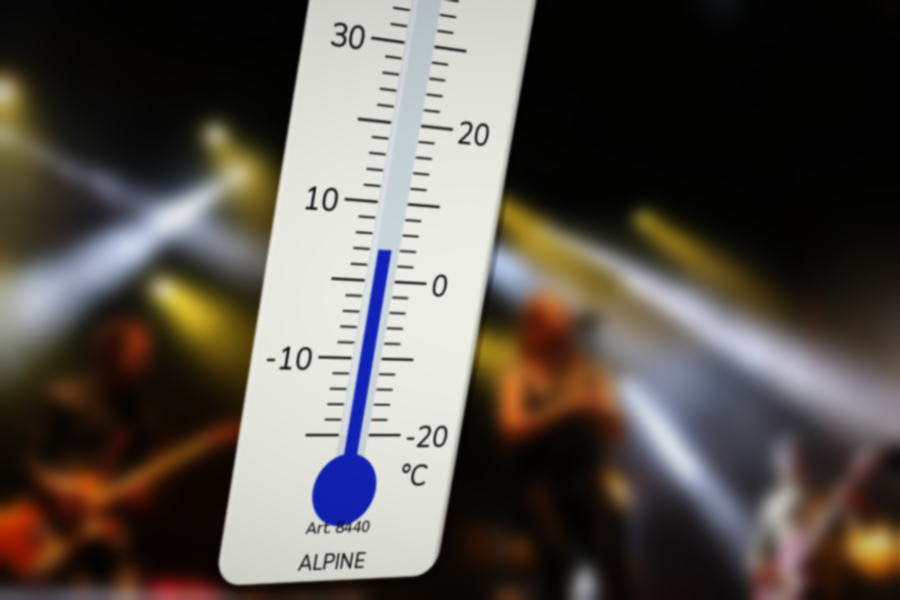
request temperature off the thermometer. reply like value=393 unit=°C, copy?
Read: value=4 unit=°C
